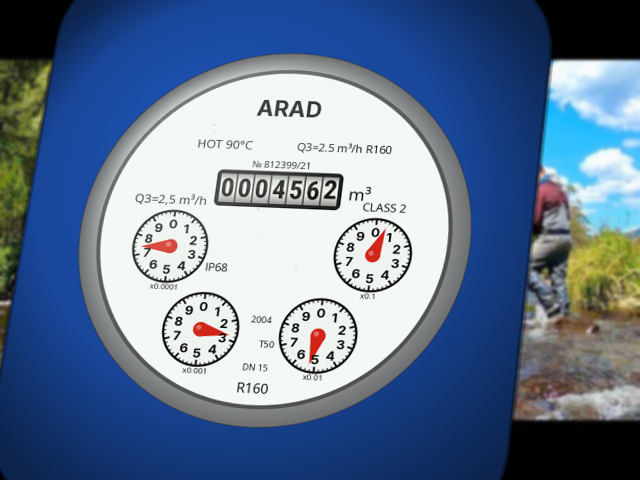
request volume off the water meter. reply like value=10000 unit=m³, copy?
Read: value=4562.0527 unit=m³
